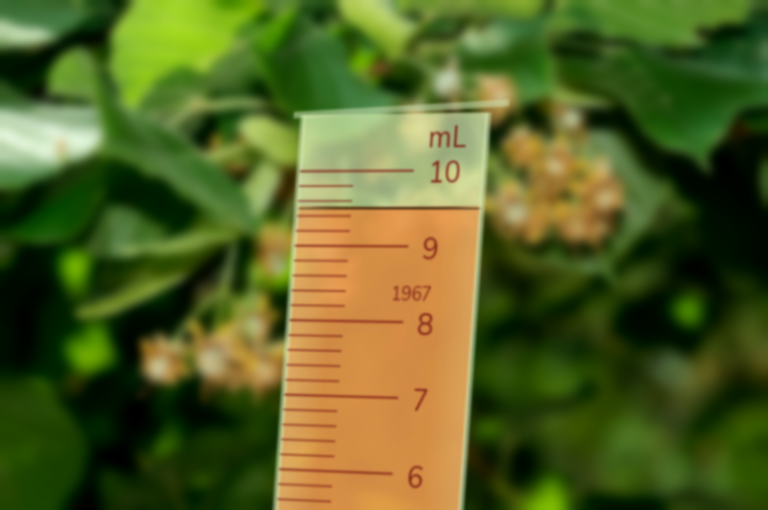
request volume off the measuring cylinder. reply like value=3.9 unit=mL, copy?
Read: value=9.5 unit=mL
